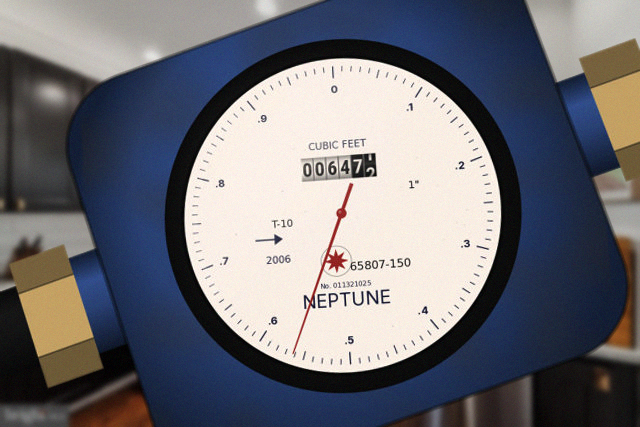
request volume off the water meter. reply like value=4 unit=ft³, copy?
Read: value=6471.56 unit=ft³
